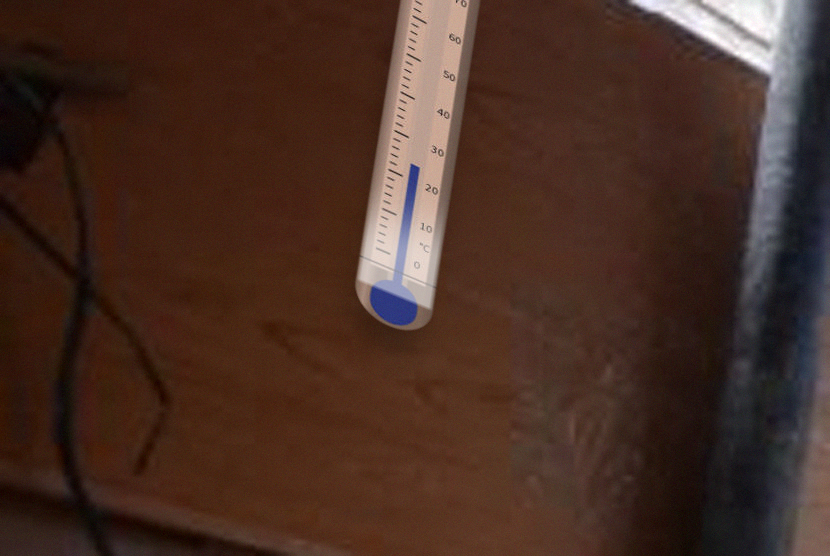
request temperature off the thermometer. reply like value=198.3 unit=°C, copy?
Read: value=24 unit=°C
